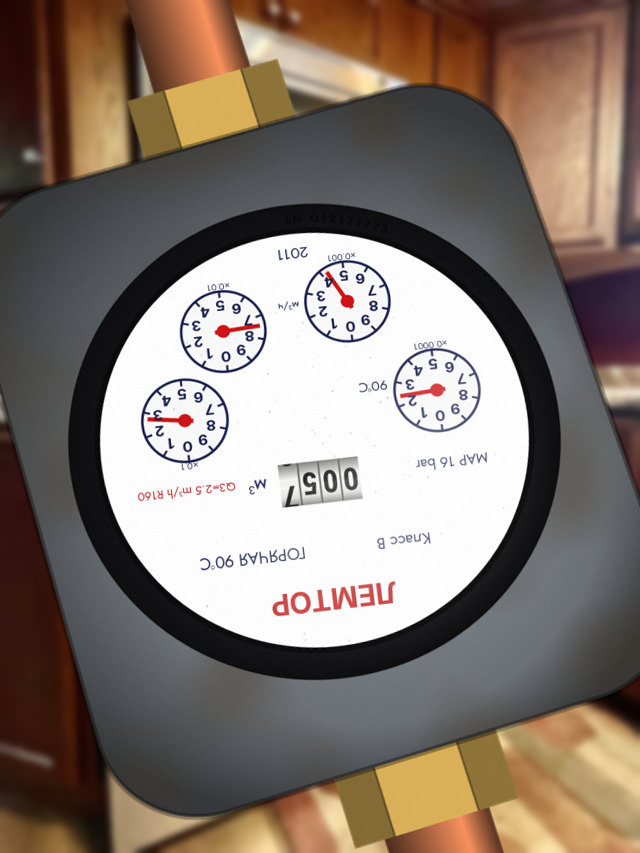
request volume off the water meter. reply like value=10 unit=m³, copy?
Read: value=57.2742 unit=m³
